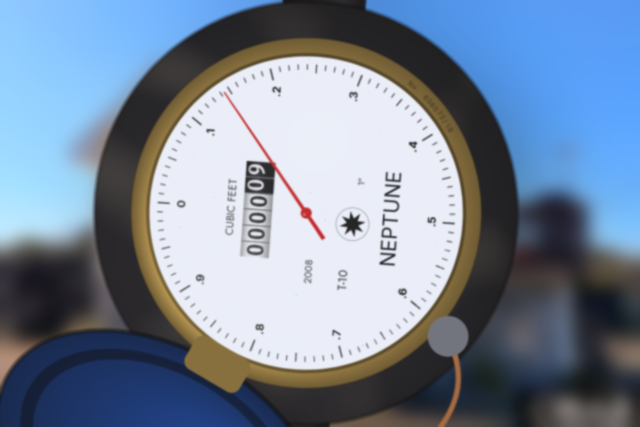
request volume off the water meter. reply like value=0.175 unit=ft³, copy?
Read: value=9.14 unit=ft³
